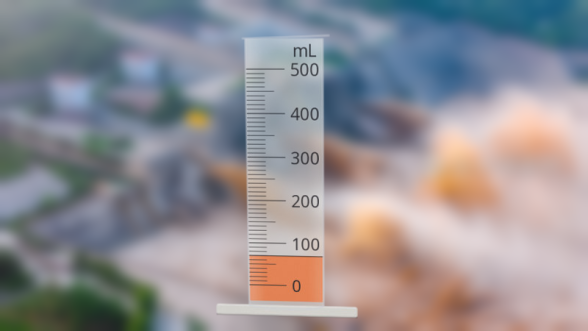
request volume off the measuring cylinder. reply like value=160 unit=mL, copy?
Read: value=70 unit=mL
